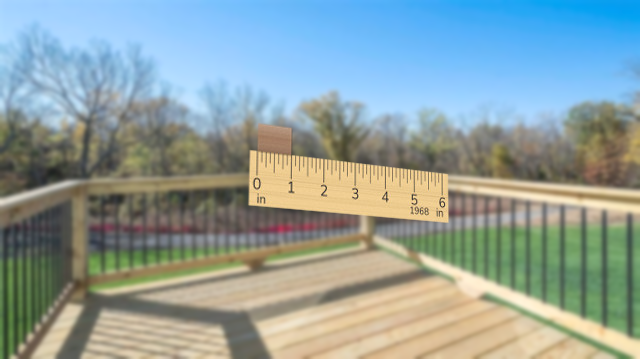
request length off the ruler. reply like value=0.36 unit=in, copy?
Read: value=1 unit=in
